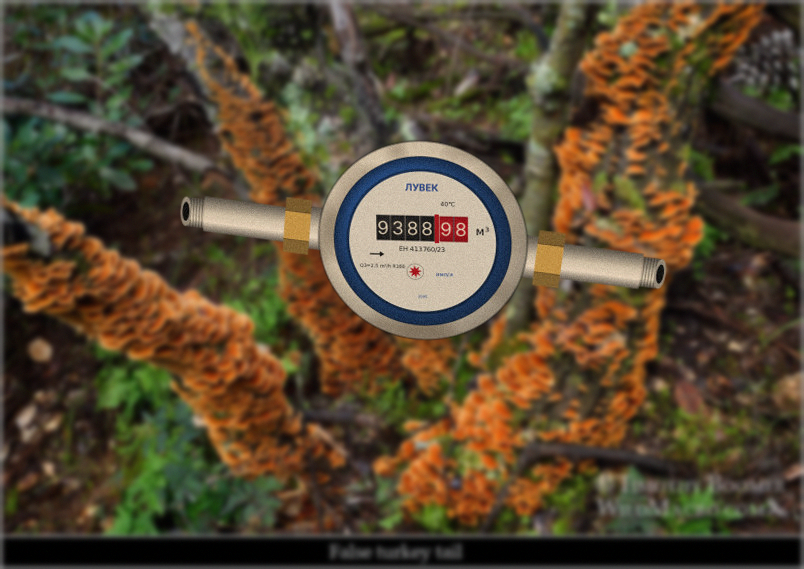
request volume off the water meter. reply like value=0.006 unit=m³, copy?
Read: value=9388.98 unit=m³
